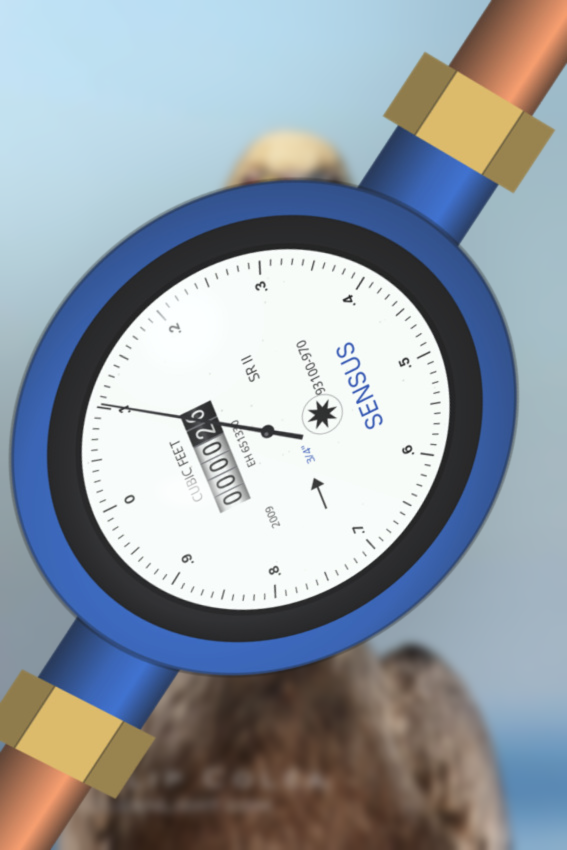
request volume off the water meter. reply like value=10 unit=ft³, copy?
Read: value=26.10 unit=ft³
